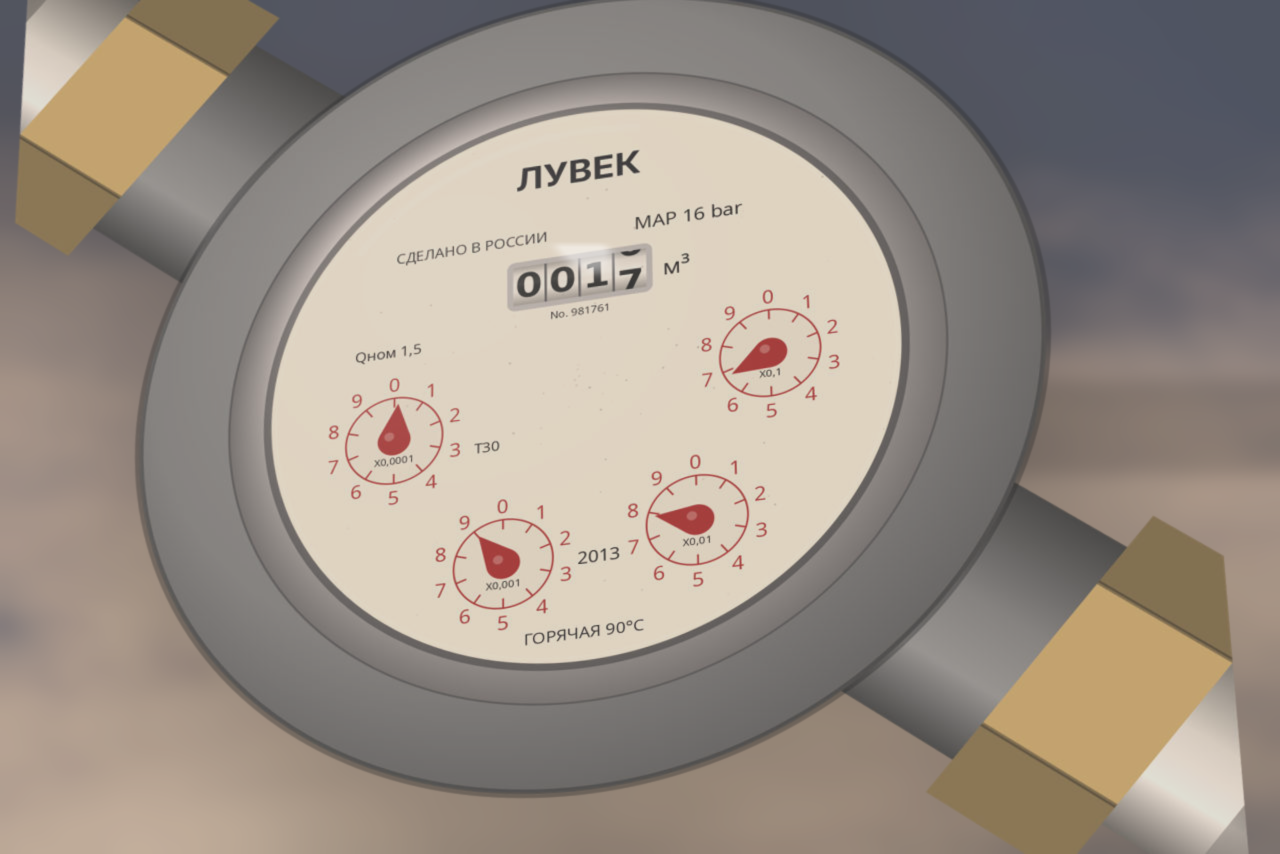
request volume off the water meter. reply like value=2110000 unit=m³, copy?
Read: value=16.6790 unit=m³
